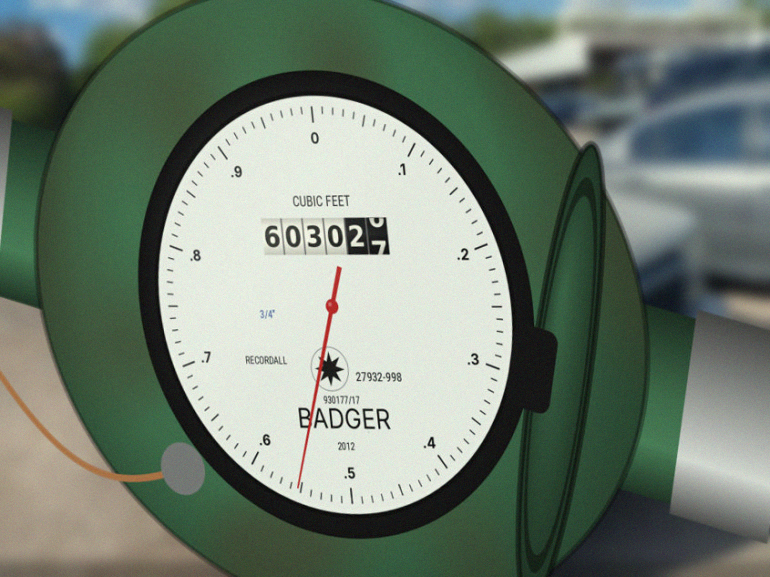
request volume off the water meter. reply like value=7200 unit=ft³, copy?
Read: value=603026.55 unit=ft³
